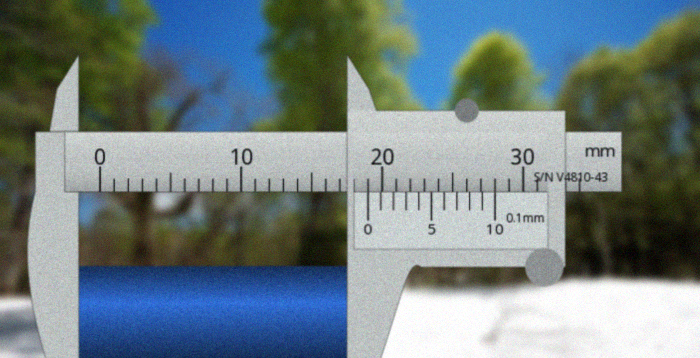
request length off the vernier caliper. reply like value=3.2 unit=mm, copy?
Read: value=19.0 unit=mm
